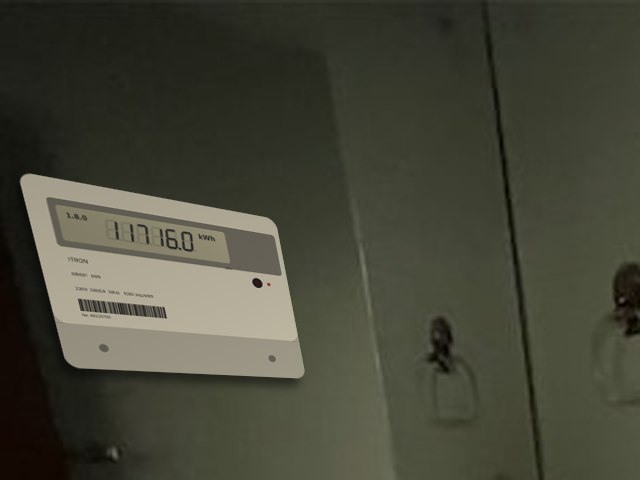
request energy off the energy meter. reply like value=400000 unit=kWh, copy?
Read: value=11716.0 unit=kWh
